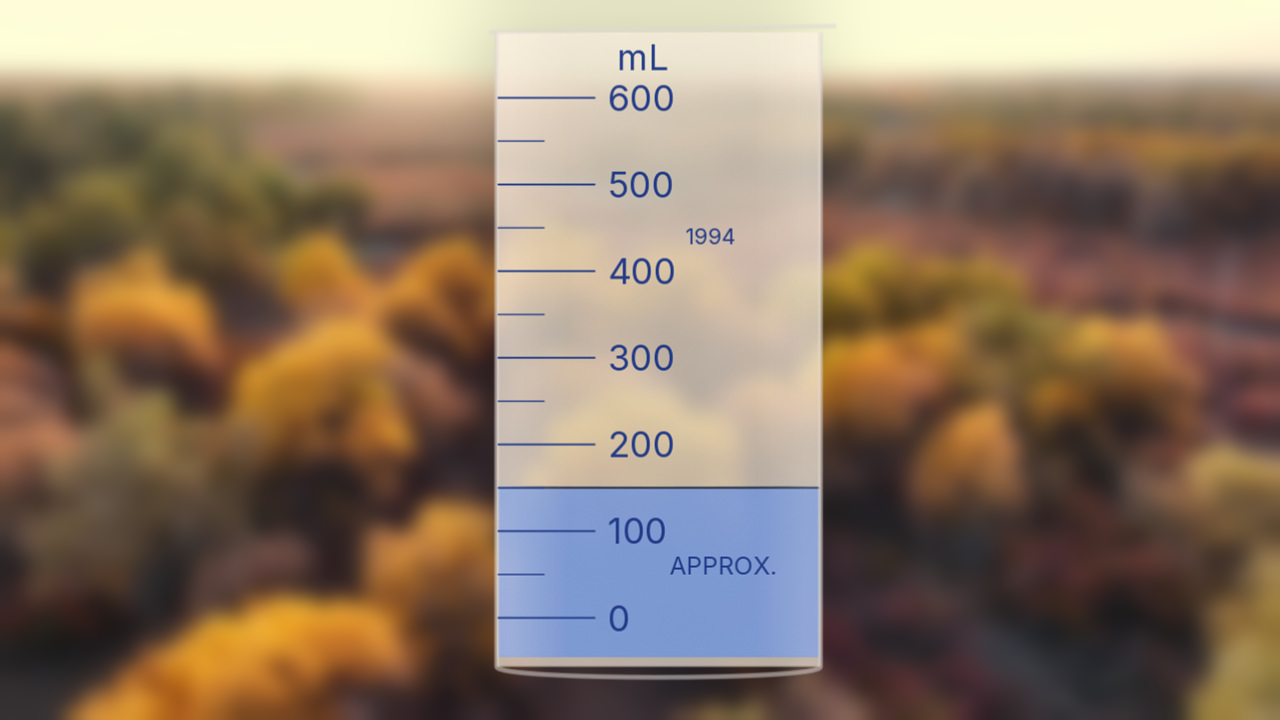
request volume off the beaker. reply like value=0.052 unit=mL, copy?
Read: value=150 unit=mL
